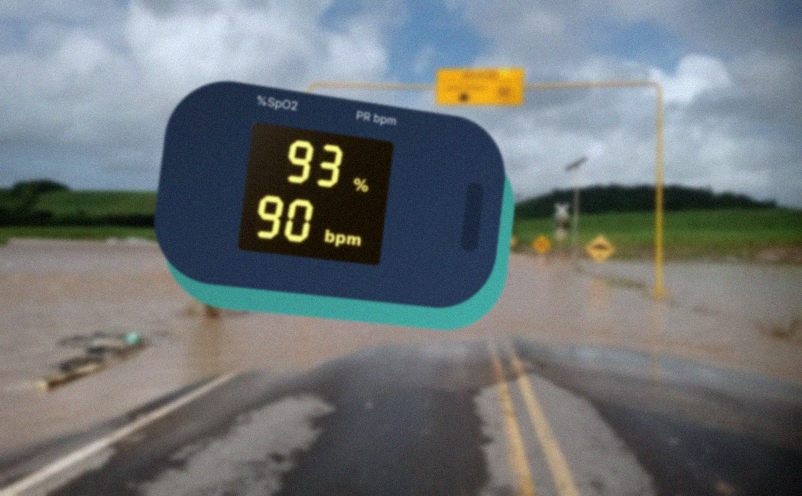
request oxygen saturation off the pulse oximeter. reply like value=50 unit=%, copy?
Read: value=93 unit=%
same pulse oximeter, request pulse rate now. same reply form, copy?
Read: value=90 unit=bpm
